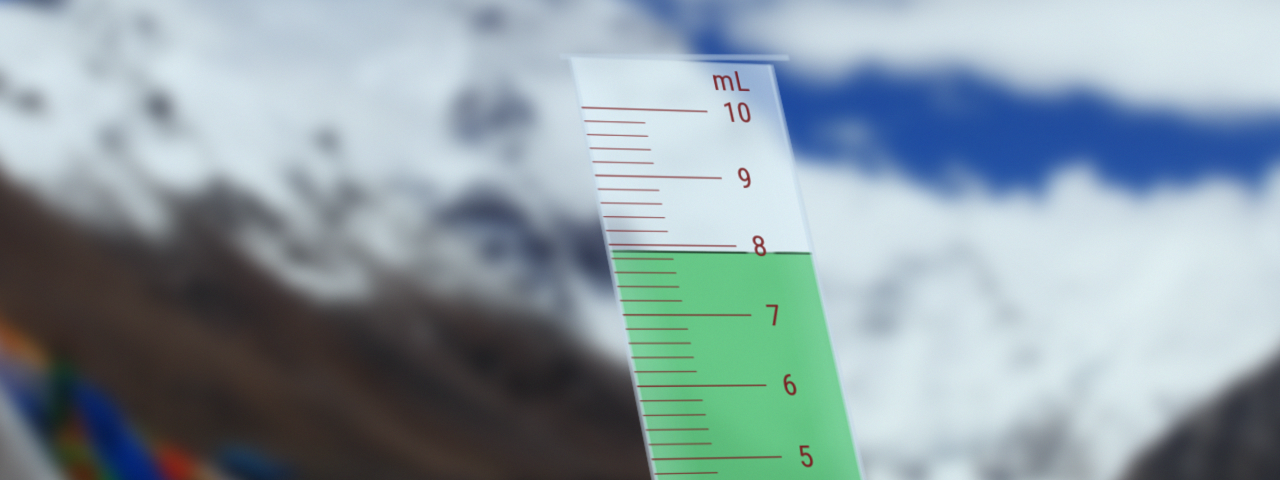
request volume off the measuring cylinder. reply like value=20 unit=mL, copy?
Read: value=7.9 unit=mL
